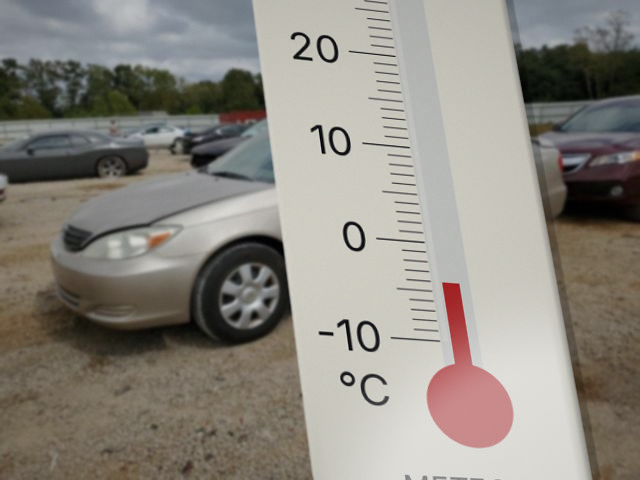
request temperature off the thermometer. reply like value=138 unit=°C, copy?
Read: value=-4 unit=°C
